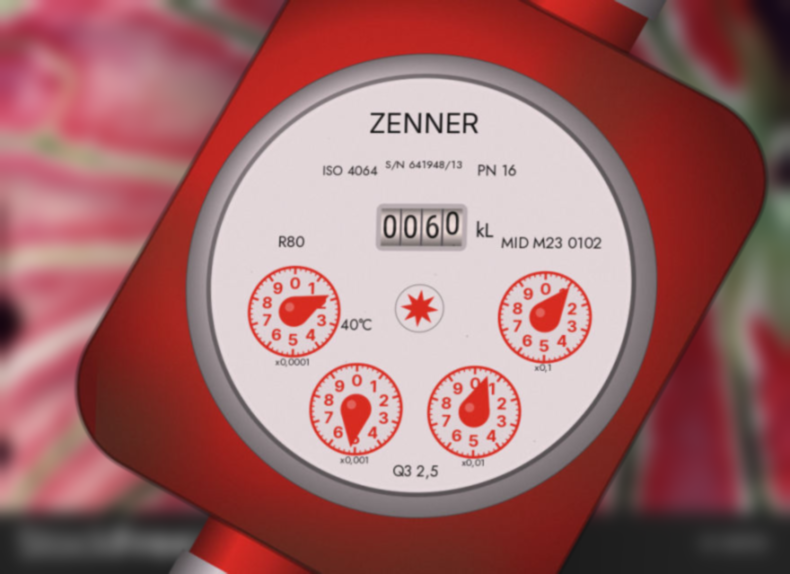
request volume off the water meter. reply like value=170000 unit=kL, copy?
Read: value=60.1051 unit=kL
